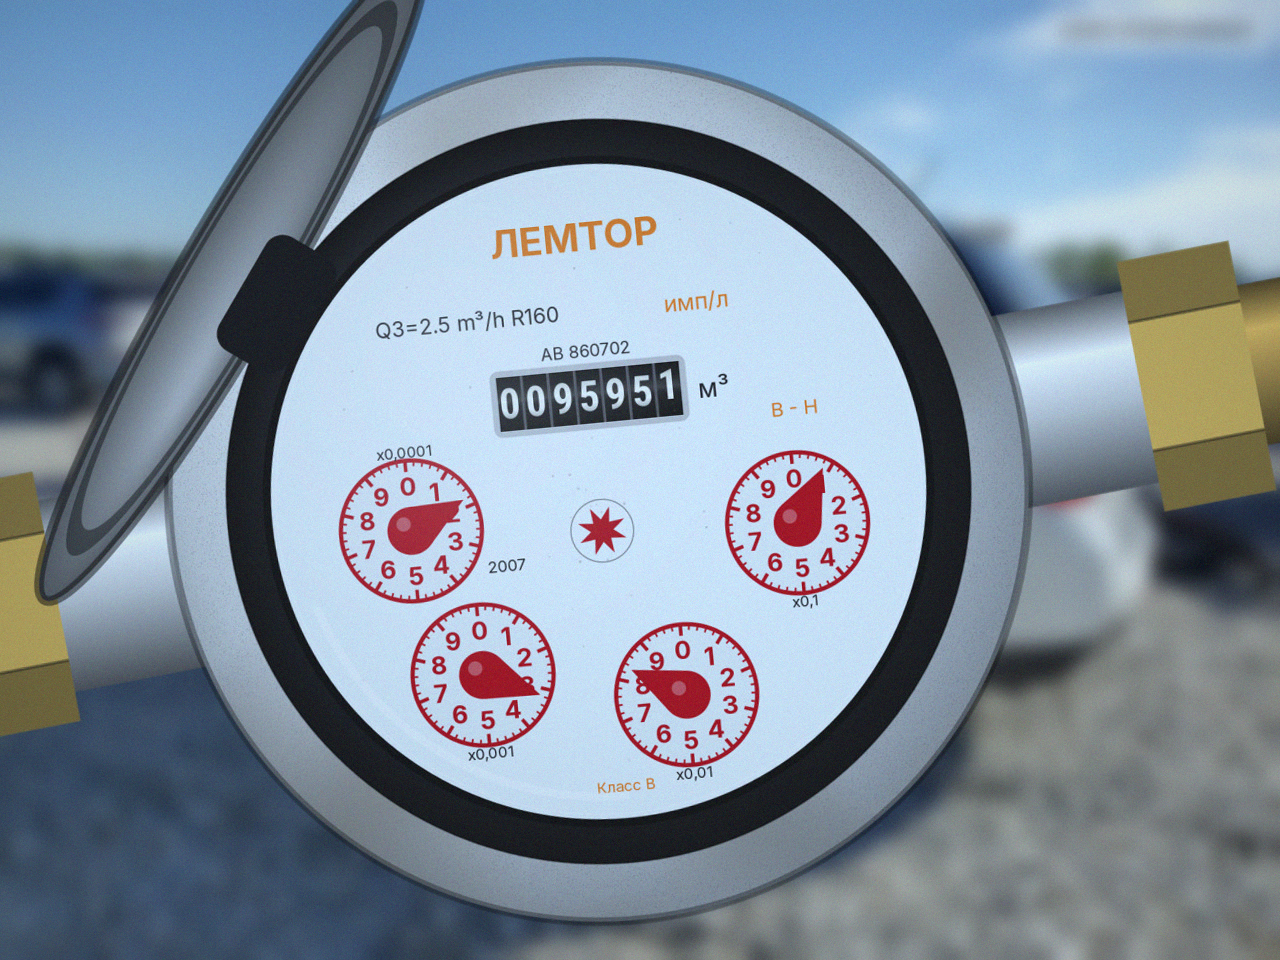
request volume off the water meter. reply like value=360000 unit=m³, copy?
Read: value=95951.0831 unit=m³
